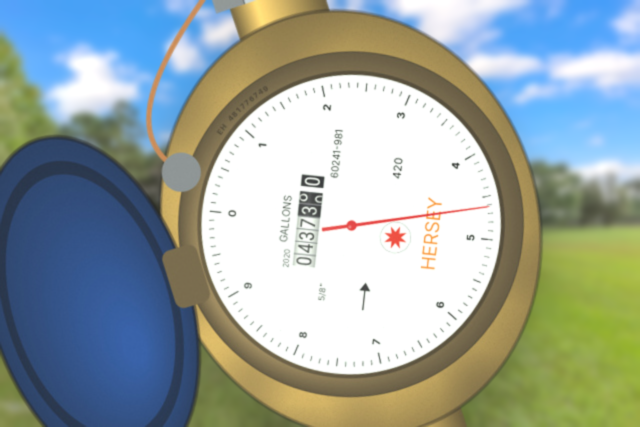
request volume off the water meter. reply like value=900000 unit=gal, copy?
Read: value=437384.6 unit=gal
